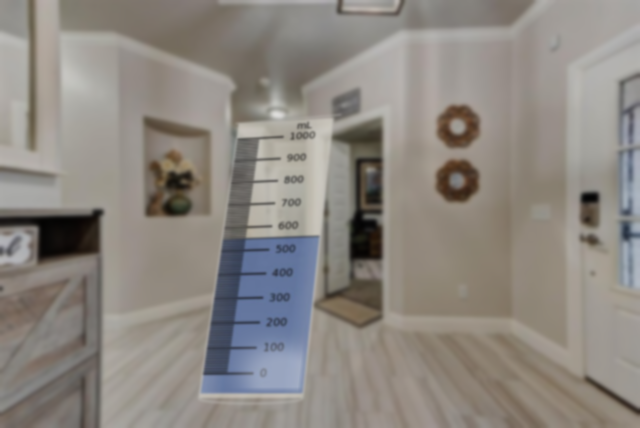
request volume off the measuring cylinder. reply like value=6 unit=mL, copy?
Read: value=550 unit=mL
